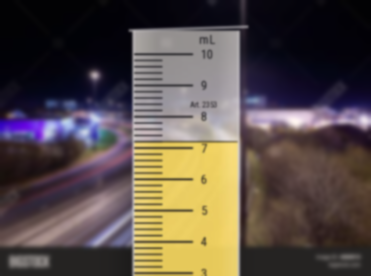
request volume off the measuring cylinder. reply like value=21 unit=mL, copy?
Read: value=7.2 unit=mL
